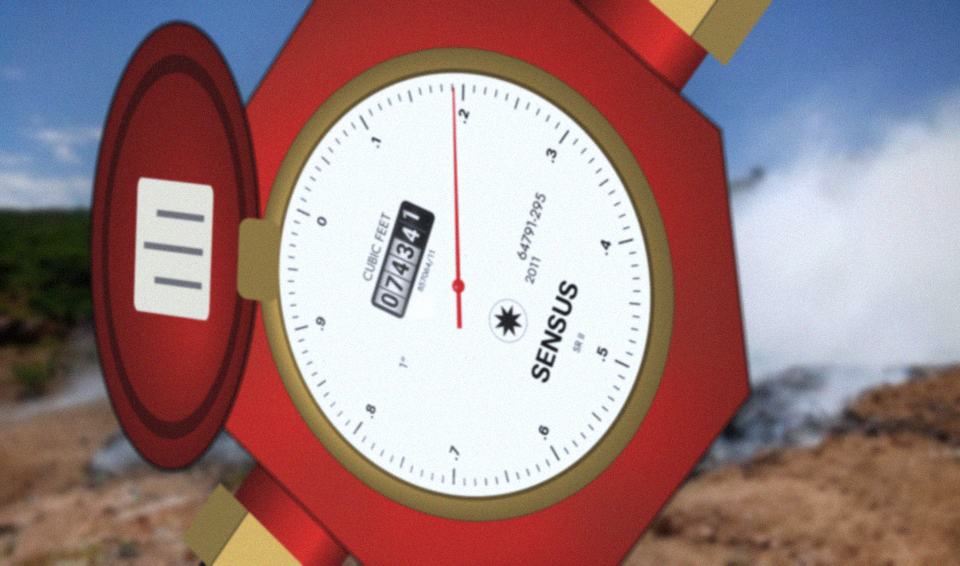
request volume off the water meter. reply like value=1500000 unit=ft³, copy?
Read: value=74341.19 unit=ft³
